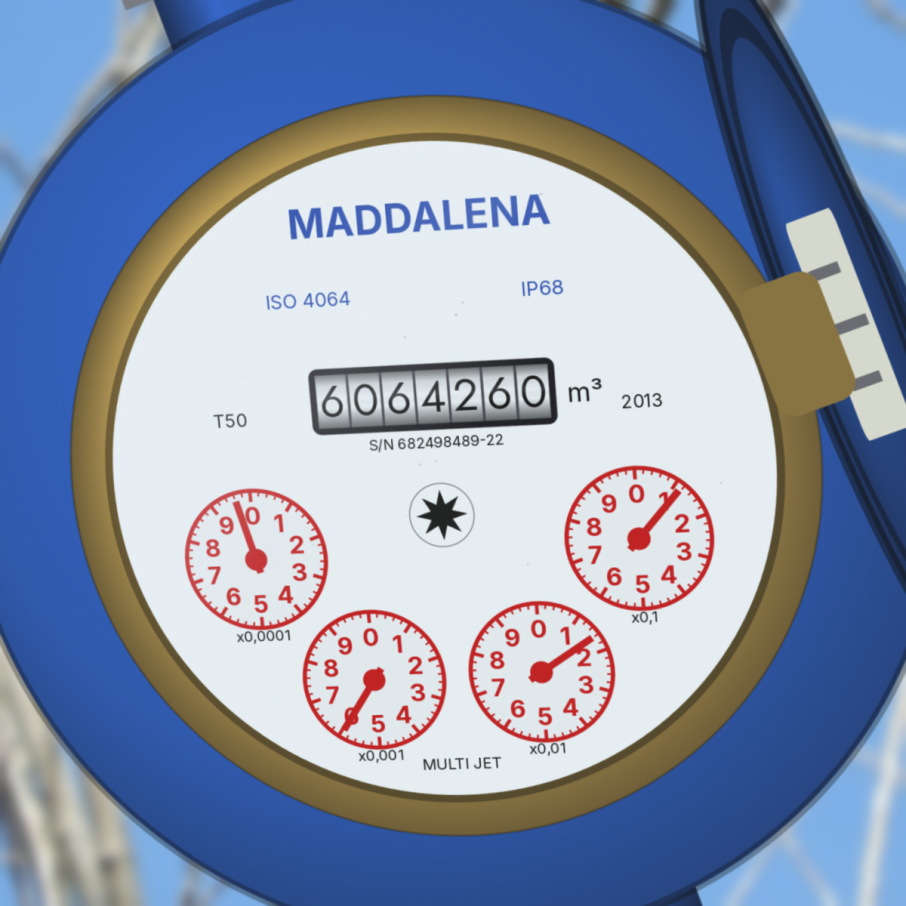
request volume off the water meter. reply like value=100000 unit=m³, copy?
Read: value=6064260.1159 unit=m³
